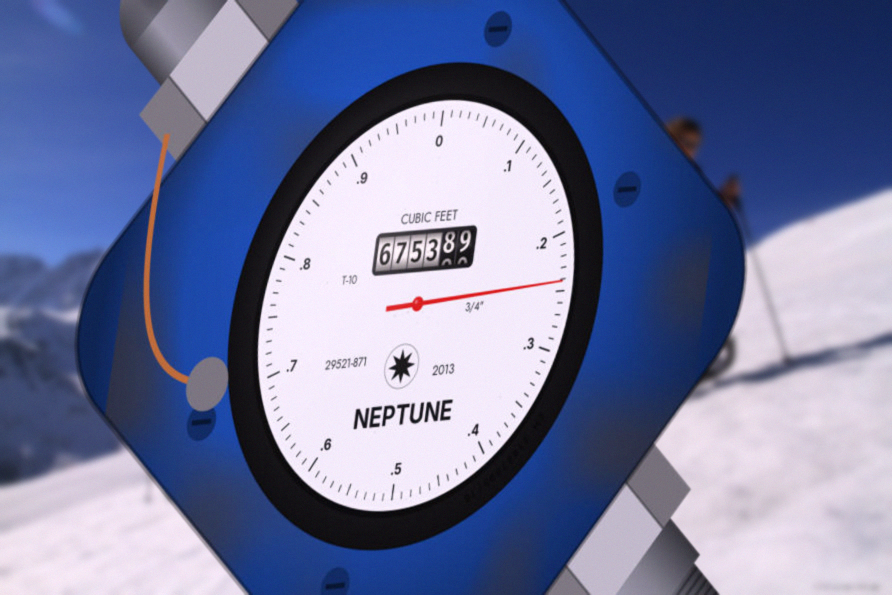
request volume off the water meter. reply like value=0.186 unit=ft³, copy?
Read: value=675389.24 unit=ft³
